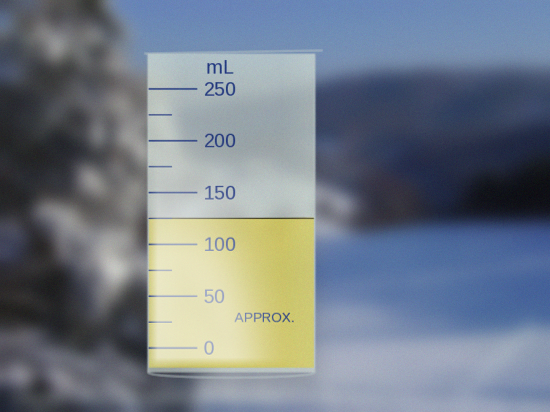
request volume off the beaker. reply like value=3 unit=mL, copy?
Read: value=125 unit=mL
